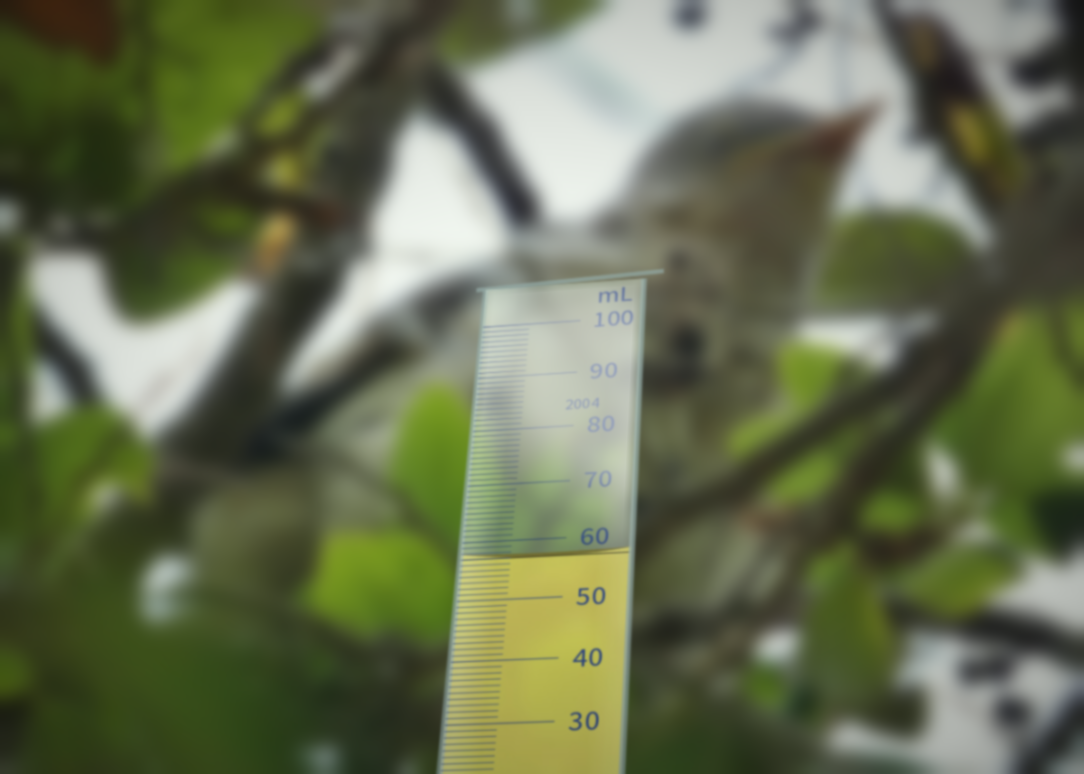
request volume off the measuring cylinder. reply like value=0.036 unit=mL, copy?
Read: value=57 unit=mL
